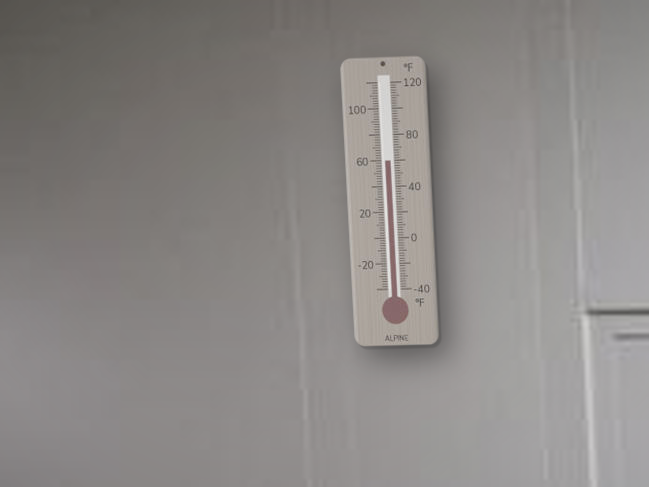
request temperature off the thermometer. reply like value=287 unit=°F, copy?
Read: value=60 unit=°F
